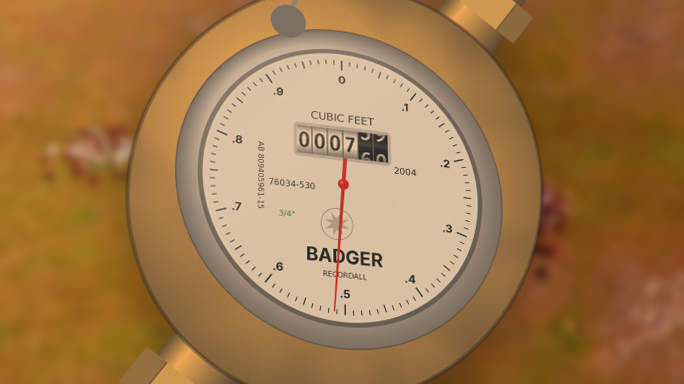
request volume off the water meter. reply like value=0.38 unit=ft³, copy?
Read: value=759.51 unit=ft³
